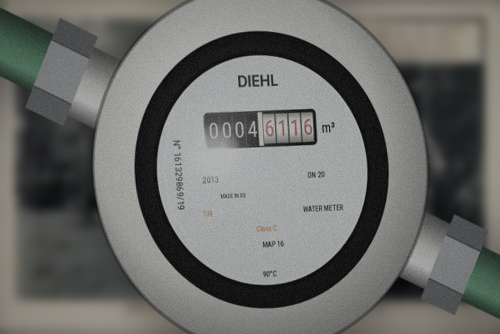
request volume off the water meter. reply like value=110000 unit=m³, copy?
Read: value=4.6116 unit=m³
